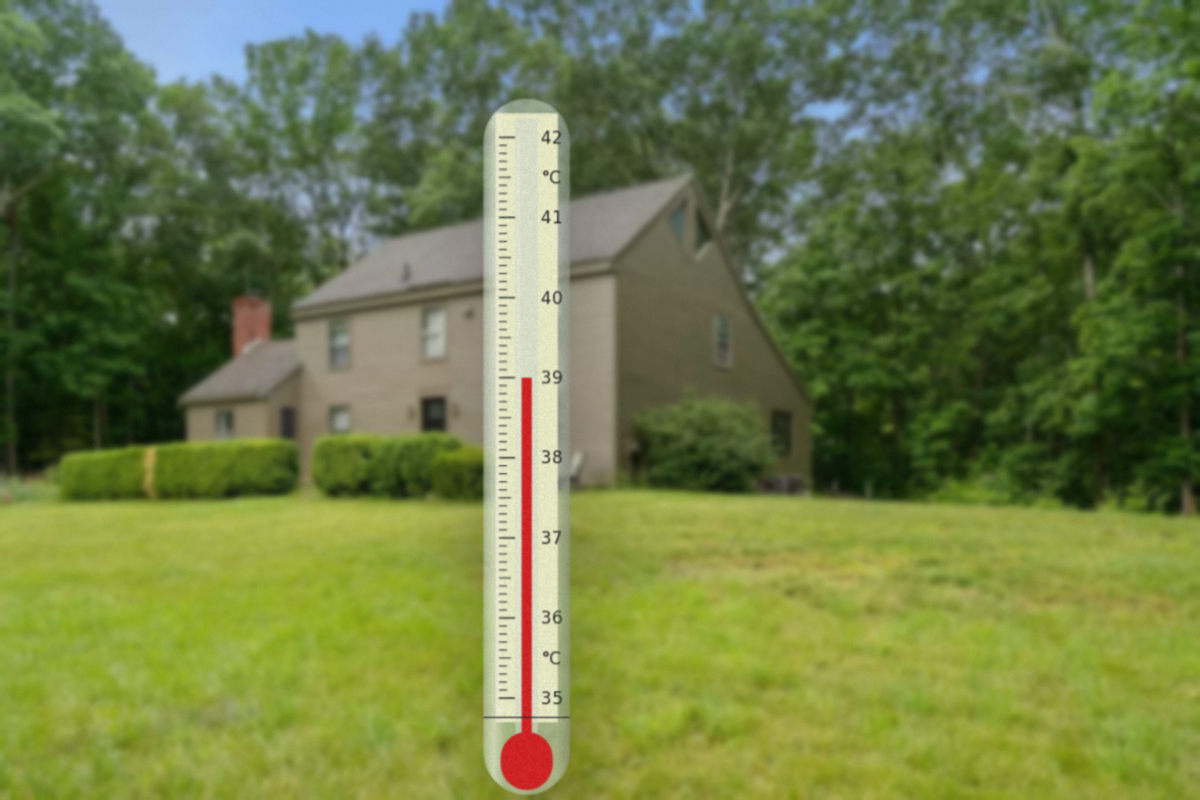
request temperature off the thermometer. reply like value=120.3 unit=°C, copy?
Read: value=39 unit=°C
